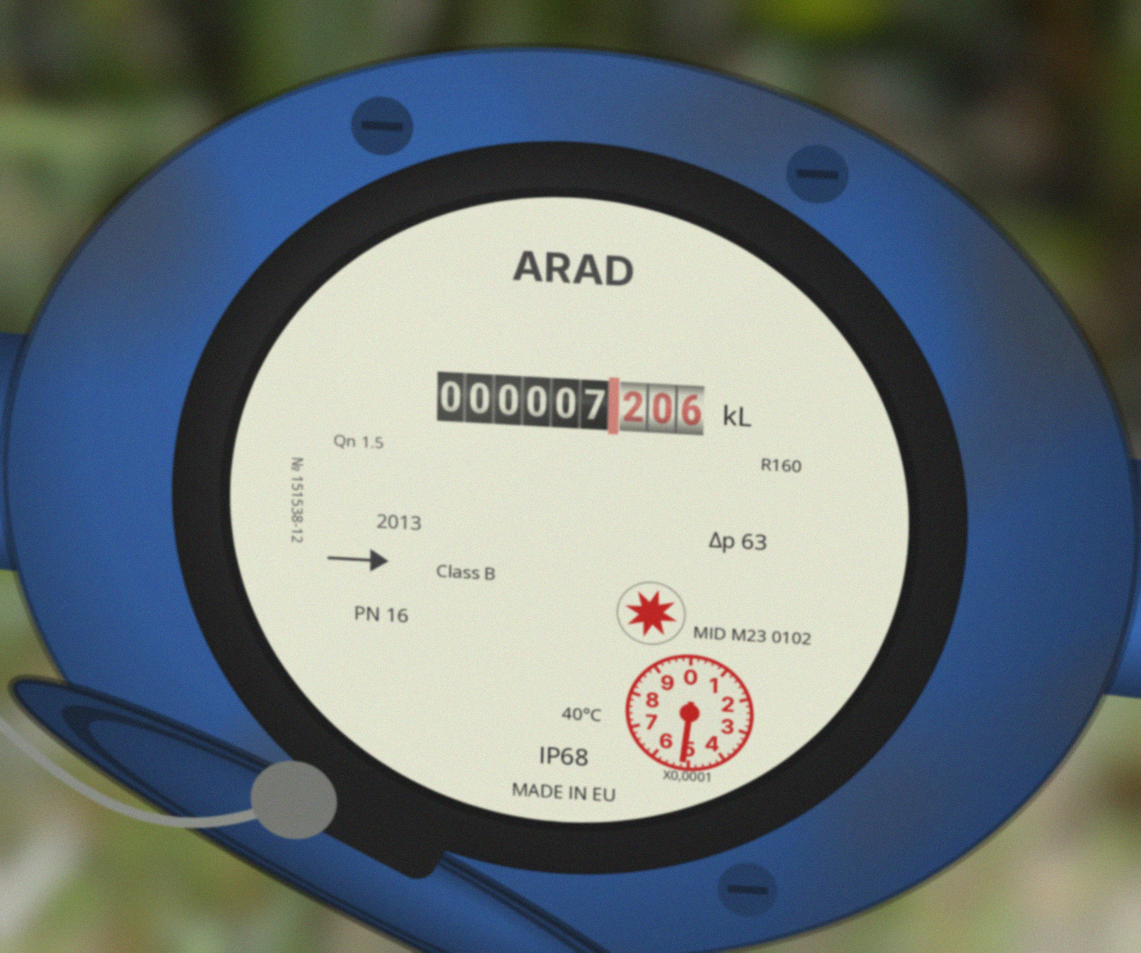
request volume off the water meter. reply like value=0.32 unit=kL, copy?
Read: value=7.2065 unit=kL
